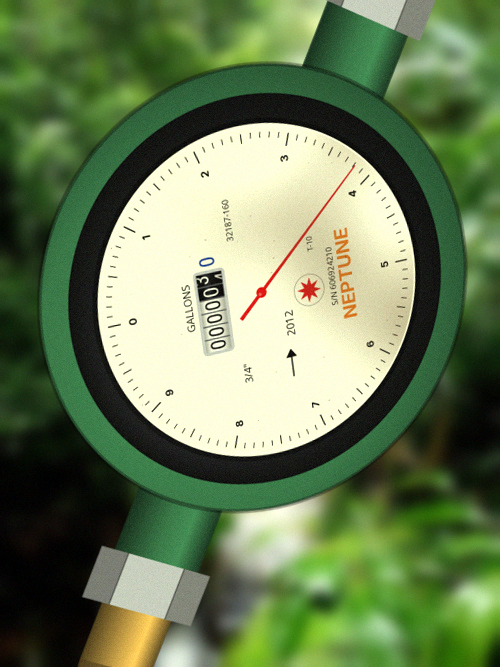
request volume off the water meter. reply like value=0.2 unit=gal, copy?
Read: value=33.8 unit=gal
